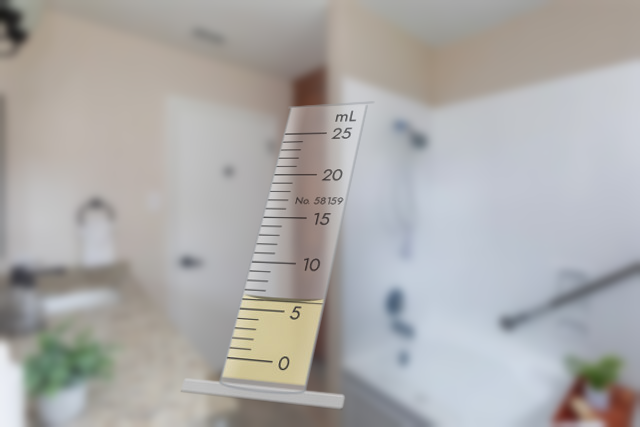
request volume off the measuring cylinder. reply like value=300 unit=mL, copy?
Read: value=6 unit=mL
